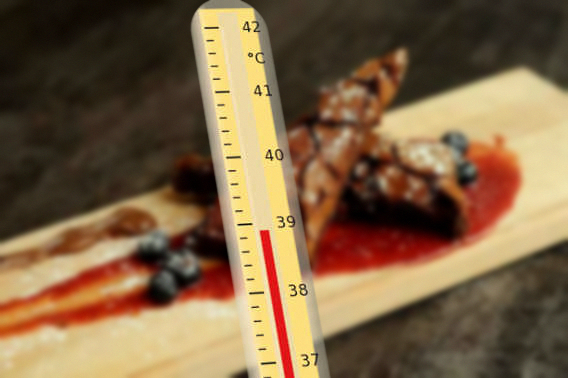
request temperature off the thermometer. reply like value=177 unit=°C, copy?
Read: value=38.9 unit=°C
